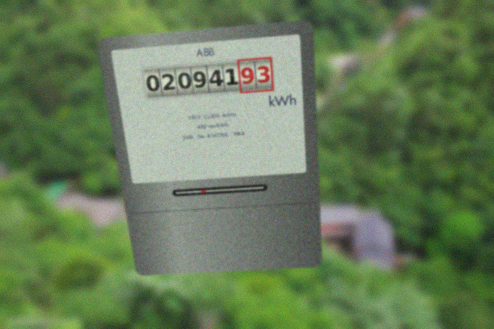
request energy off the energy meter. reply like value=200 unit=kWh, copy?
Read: value=20941.93 unit=kWh
